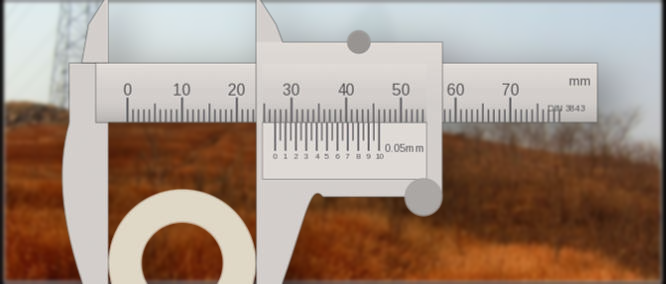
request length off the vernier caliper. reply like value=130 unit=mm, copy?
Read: value=27.0 unit=mm
